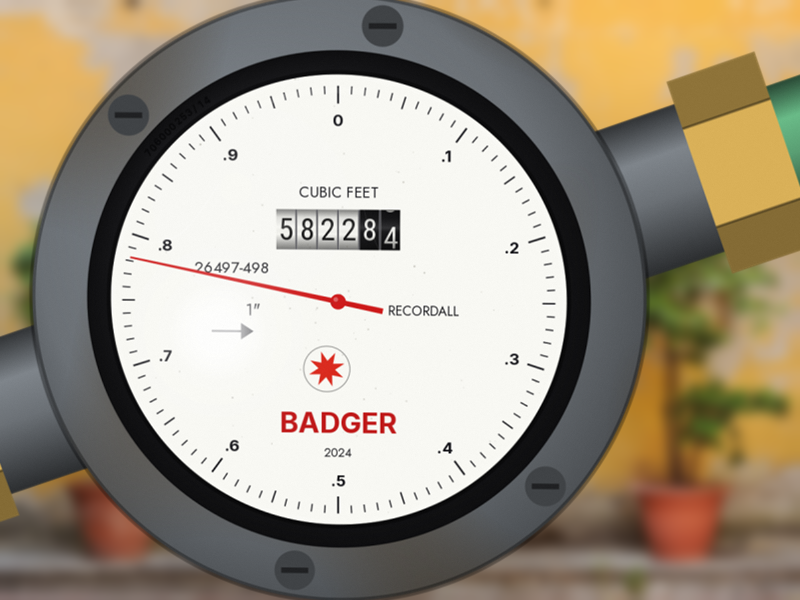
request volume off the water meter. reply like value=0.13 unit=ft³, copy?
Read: value=582283.78 unit=ft³
